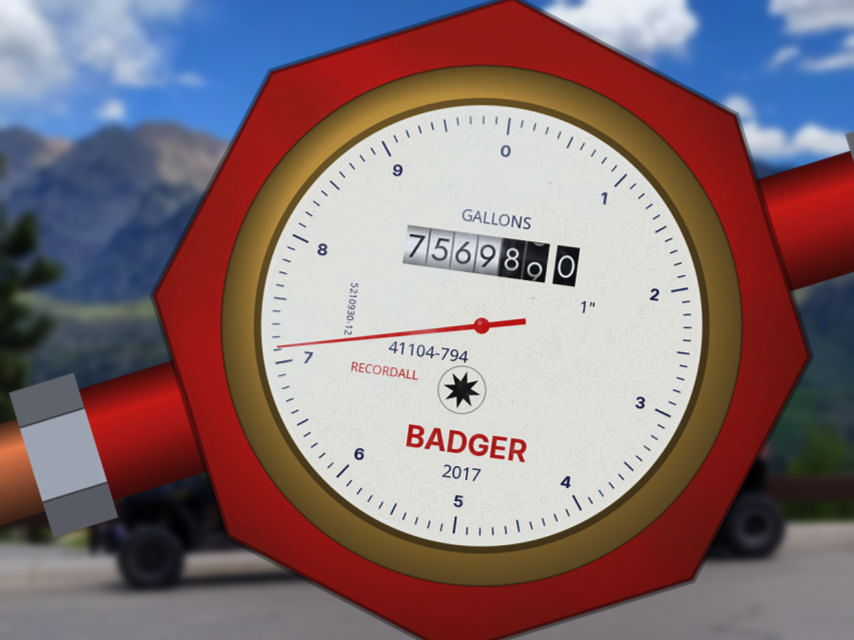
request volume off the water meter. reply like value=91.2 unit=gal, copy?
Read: value=7569887.1 unit=gal
